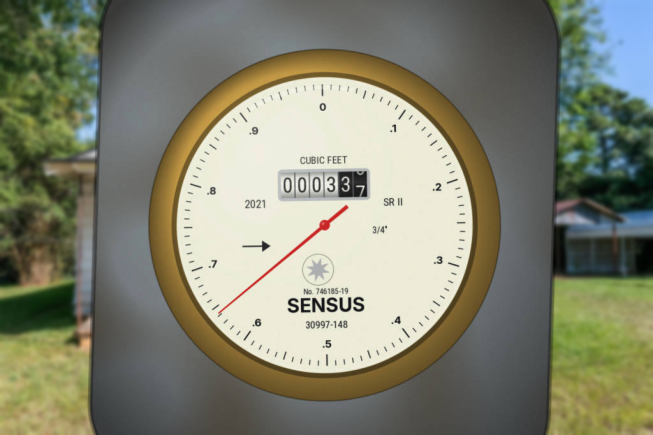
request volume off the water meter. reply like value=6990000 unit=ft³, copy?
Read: value=336.64 unit=ft³
